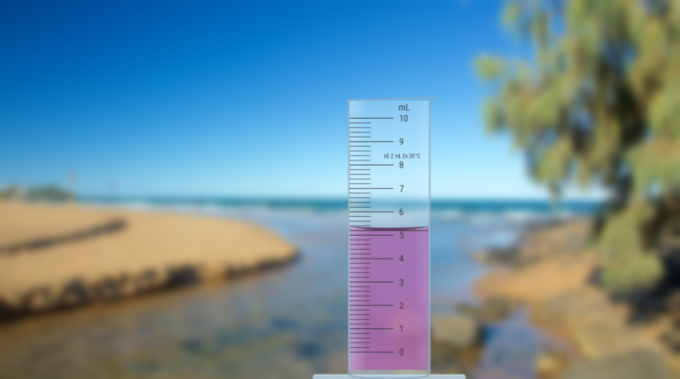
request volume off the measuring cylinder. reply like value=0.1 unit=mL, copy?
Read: value=5.2 unit=mL
